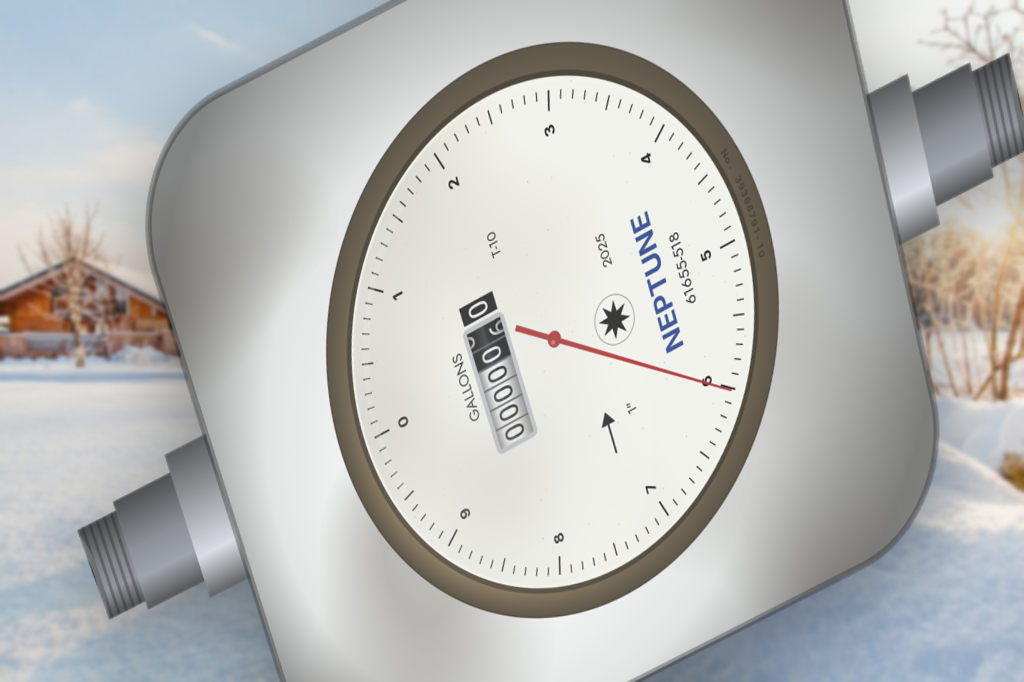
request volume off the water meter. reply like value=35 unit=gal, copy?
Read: value=56.0 unit=gal
